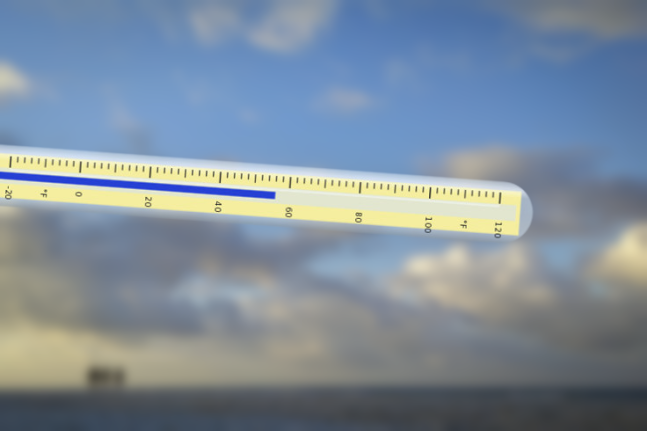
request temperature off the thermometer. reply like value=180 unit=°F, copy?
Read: value=56 unit=°F
